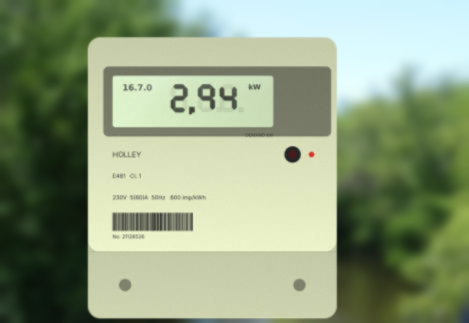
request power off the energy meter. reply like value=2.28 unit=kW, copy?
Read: value=2.94 unit=kW
